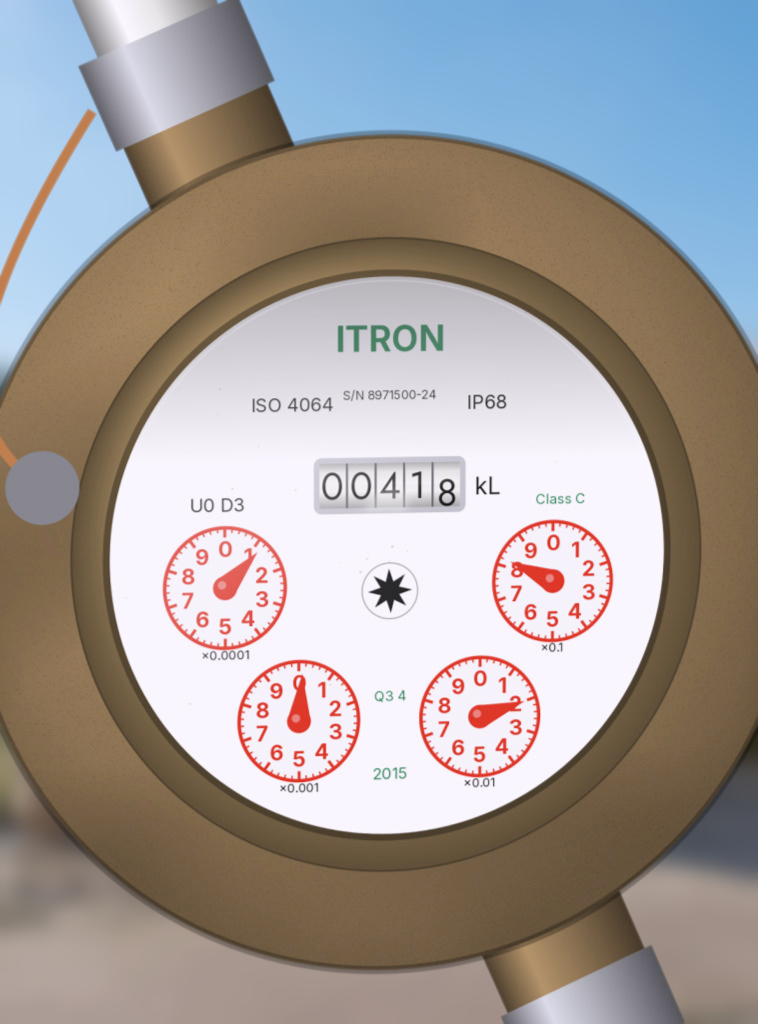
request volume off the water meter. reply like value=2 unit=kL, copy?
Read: value=417.8201 unit=kL
